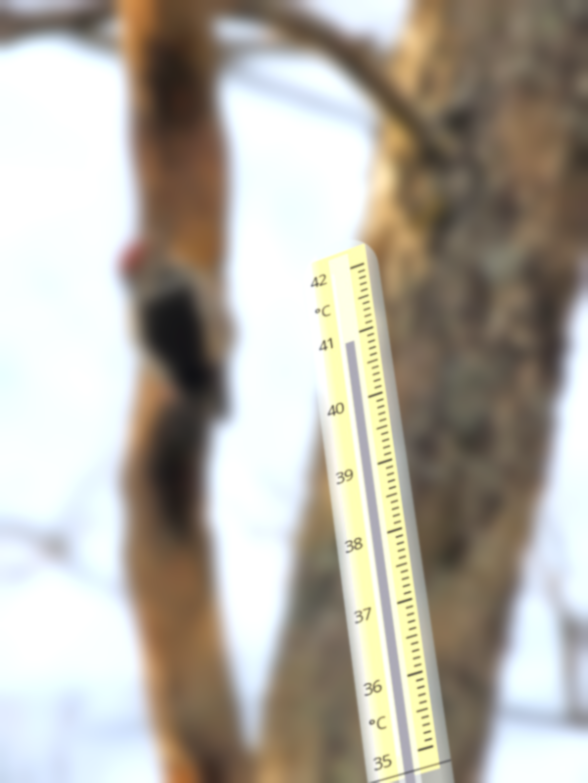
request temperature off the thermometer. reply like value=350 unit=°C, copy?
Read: value=40.9 unit=°C
